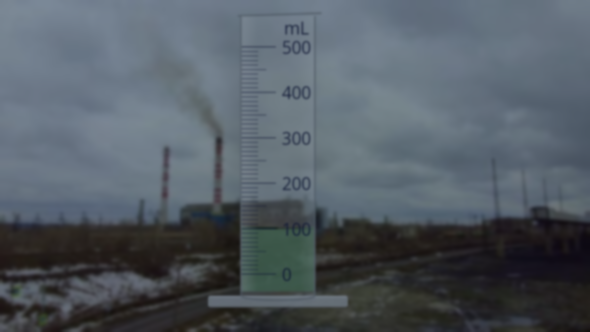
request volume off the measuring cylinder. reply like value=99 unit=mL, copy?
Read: value=100 unit=mL
